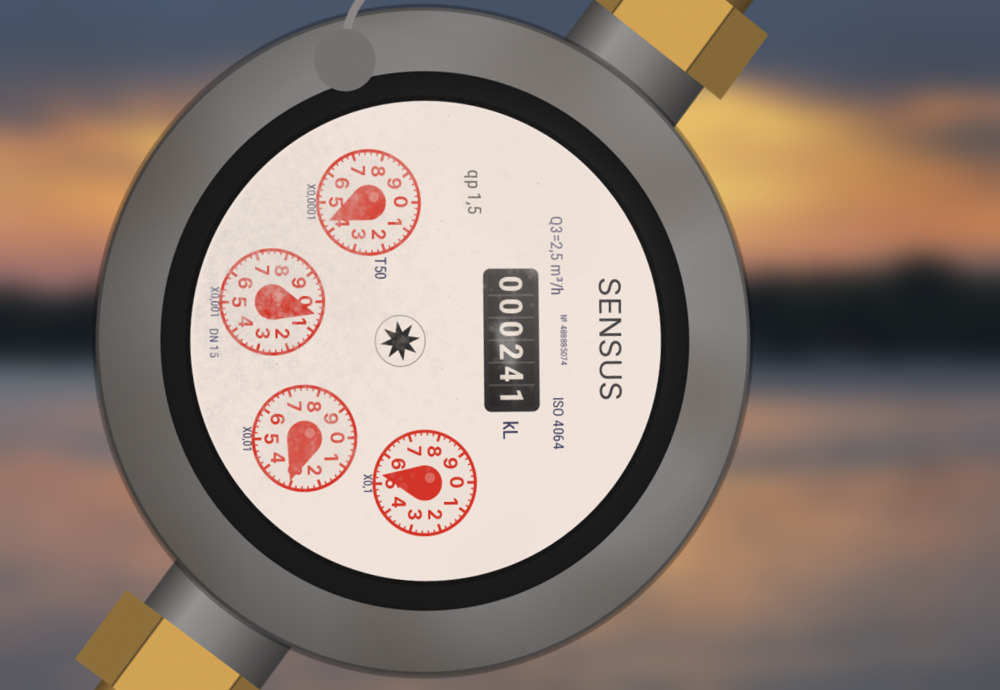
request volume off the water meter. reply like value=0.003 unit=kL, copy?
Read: value=241.5304 unit=kL
